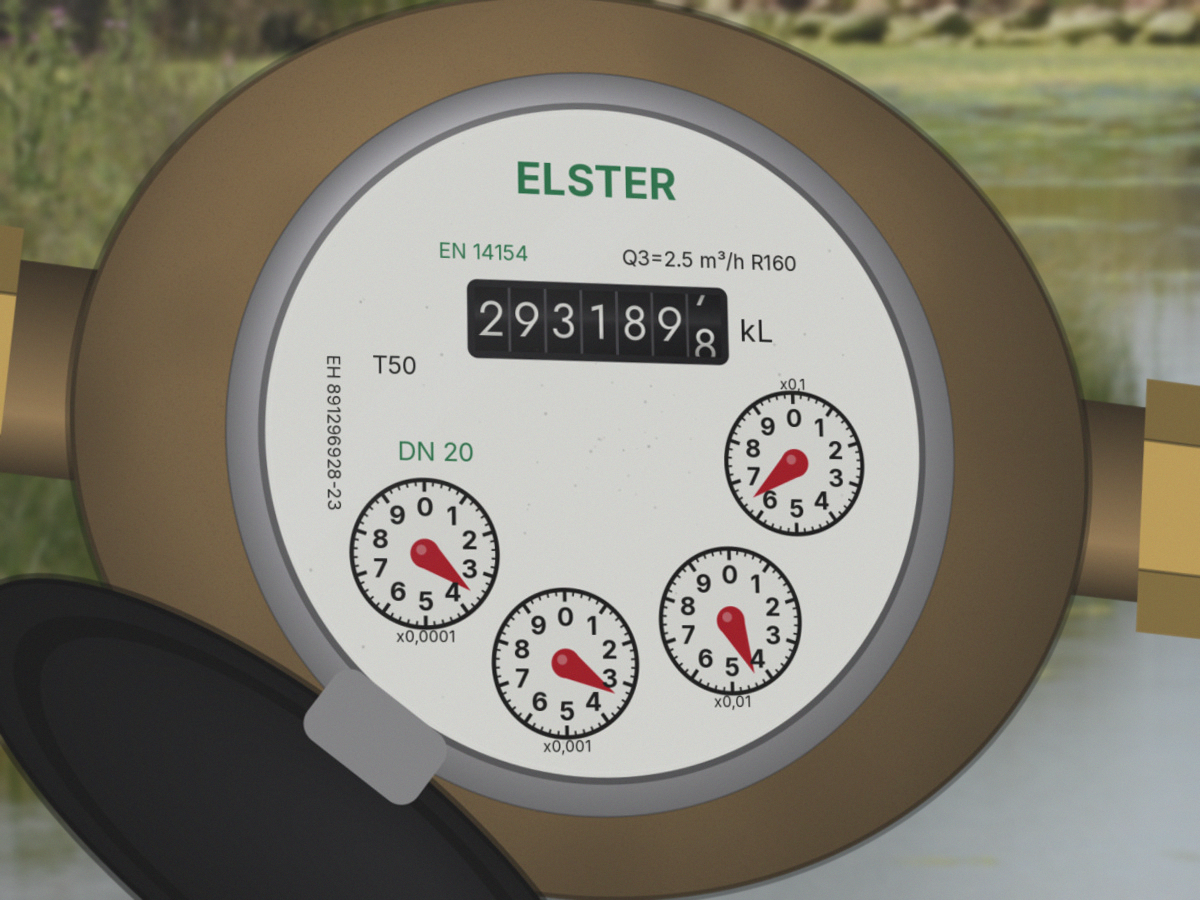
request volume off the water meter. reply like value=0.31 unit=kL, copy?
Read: value=2931897.6433 unit=kL
